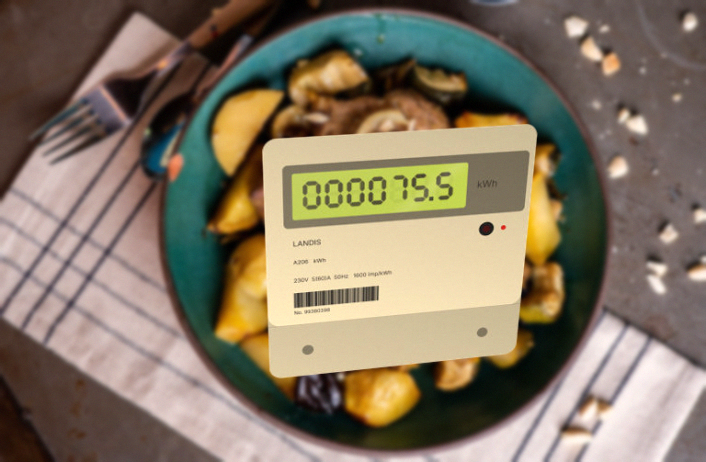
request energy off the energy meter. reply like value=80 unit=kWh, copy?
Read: value=75.5 unit=kWh
